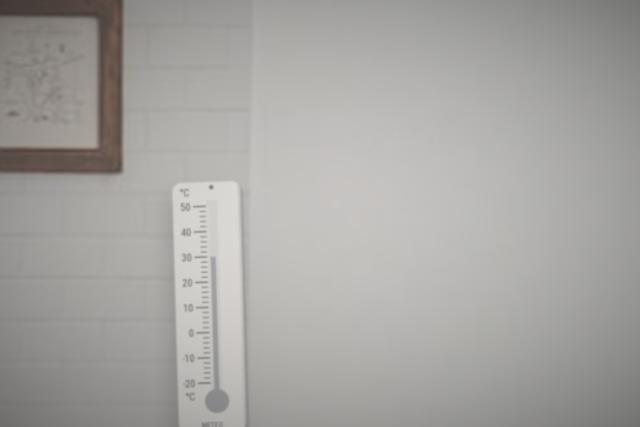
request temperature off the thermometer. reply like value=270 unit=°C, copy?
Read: value=30 unit=°C
